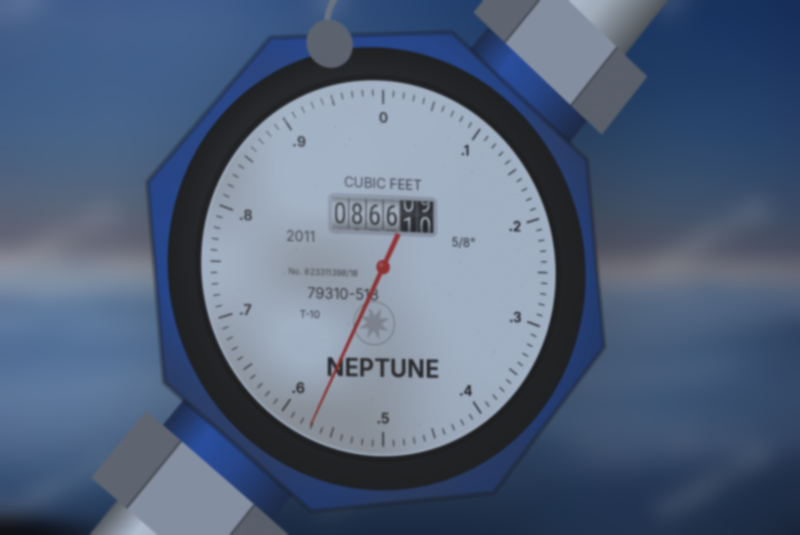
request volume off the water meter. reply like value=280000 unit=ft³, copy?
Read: value=86609.57 unit=ft³
